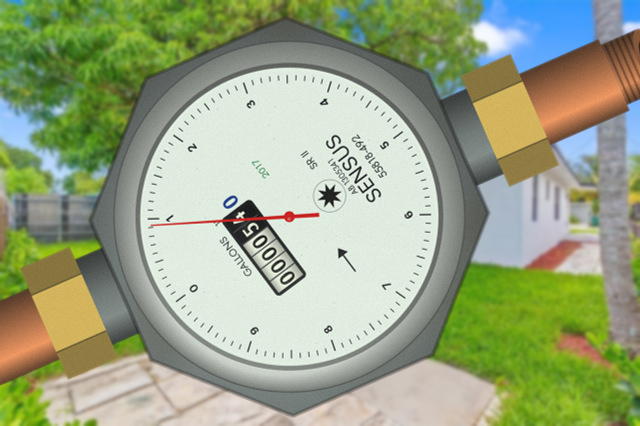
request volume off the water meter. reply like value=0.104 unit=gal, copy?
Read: value=540.9 unit=gal
